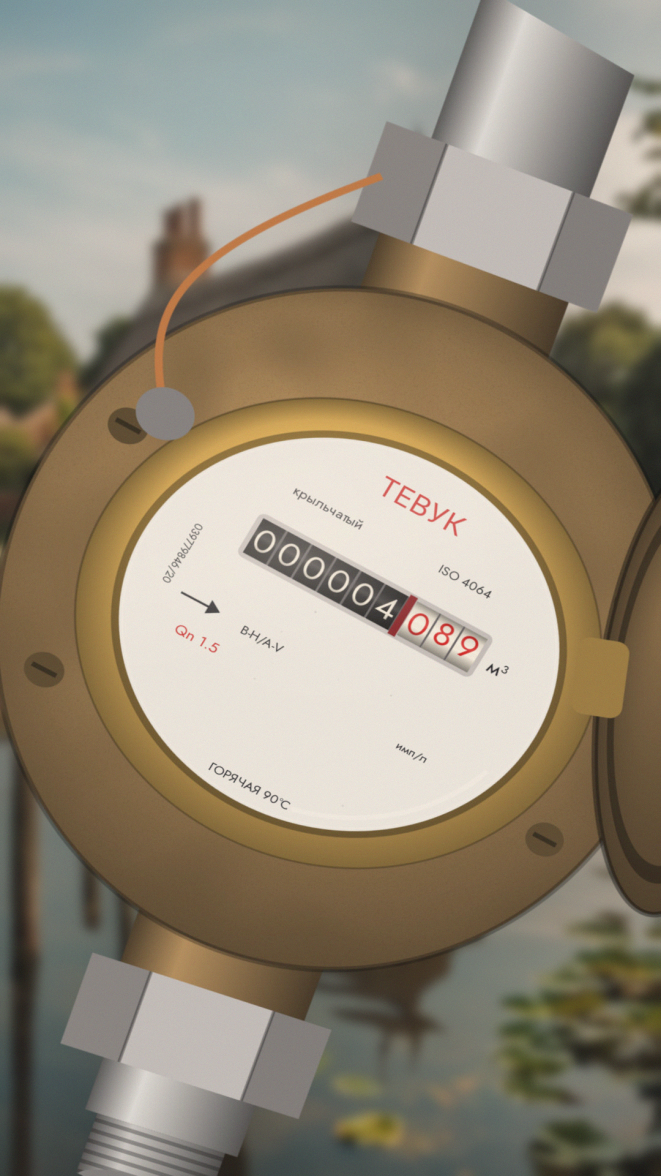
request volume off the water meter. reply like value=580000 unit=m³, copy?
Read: value=4.089 unit=m³
